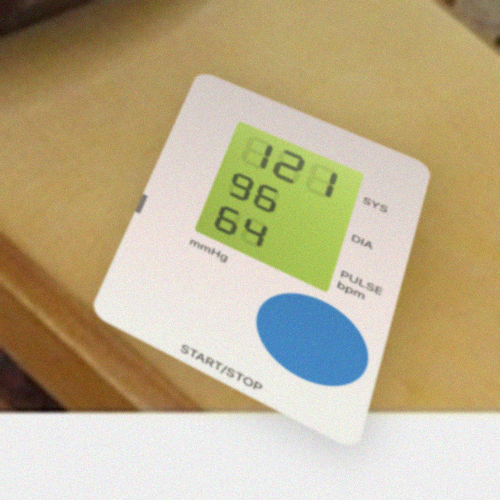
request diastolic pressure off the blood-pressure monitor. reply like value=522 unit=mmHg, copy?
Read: value=96 unit=mmHg
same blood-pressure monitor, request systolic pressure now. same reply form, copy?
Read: value=121 unit=mmHg
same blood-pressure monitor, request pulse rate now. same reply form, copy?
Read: value=64 unit=bpm
